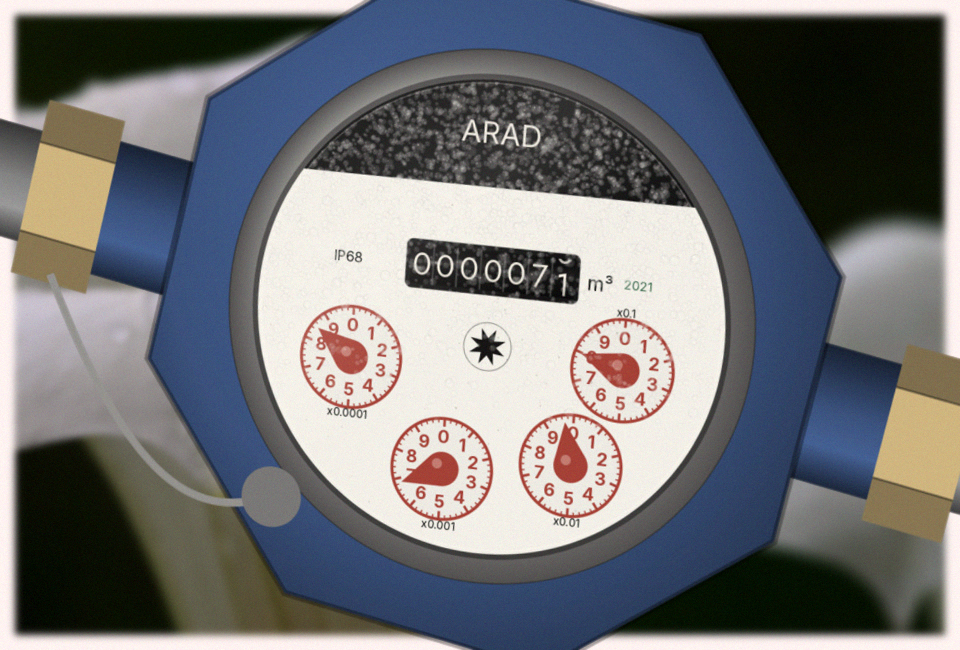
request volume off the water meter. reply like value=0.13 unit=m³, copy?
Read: value=70.7968 unit=m³
